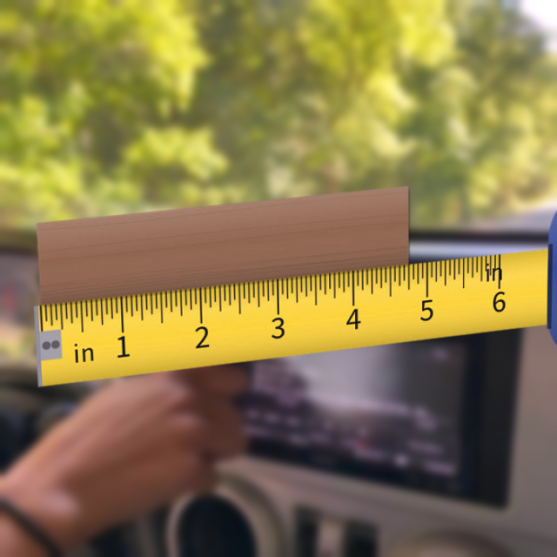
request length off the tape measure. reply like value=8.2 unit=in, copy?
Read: value=4.75 unit=in
